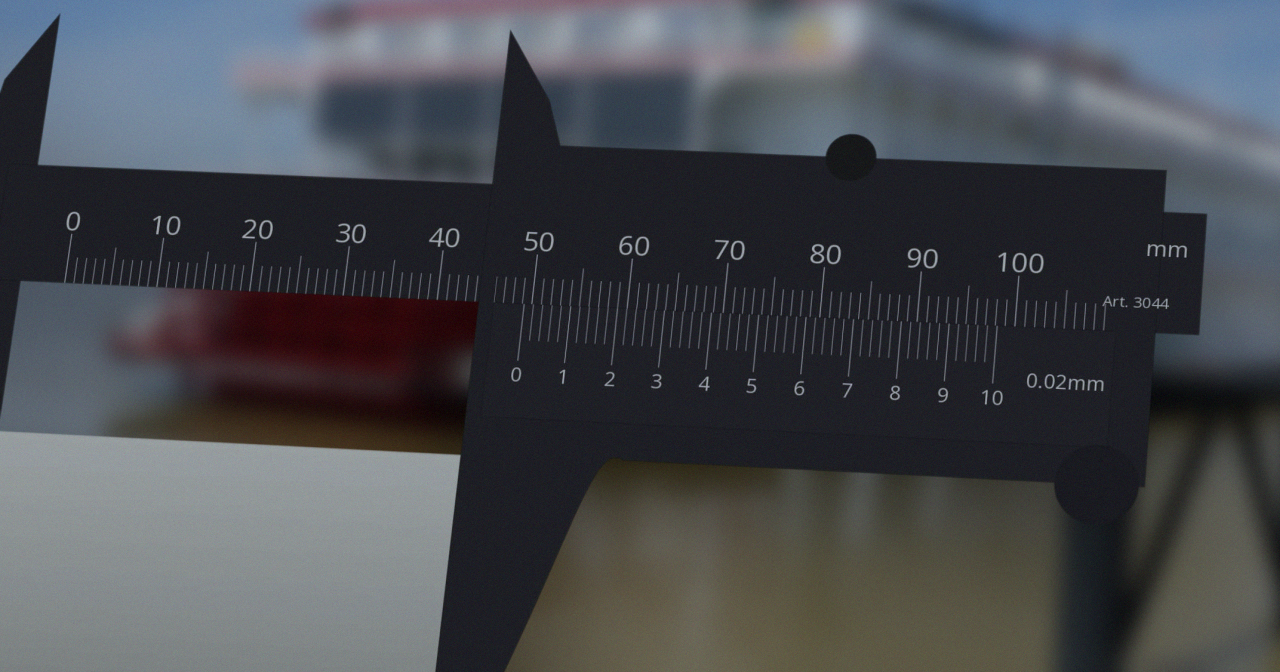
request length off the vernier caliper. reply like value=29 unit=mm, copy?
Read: value=49.2 unit=mm
